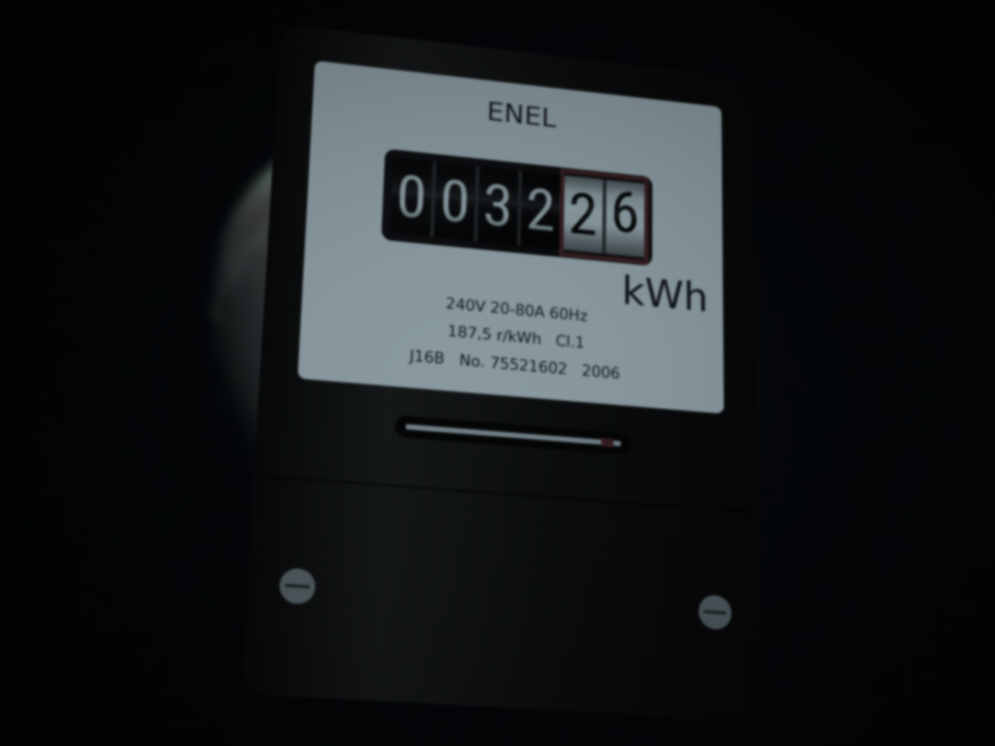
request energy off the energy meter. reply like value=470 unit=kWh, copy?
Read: value=32.26 unit=kWh
